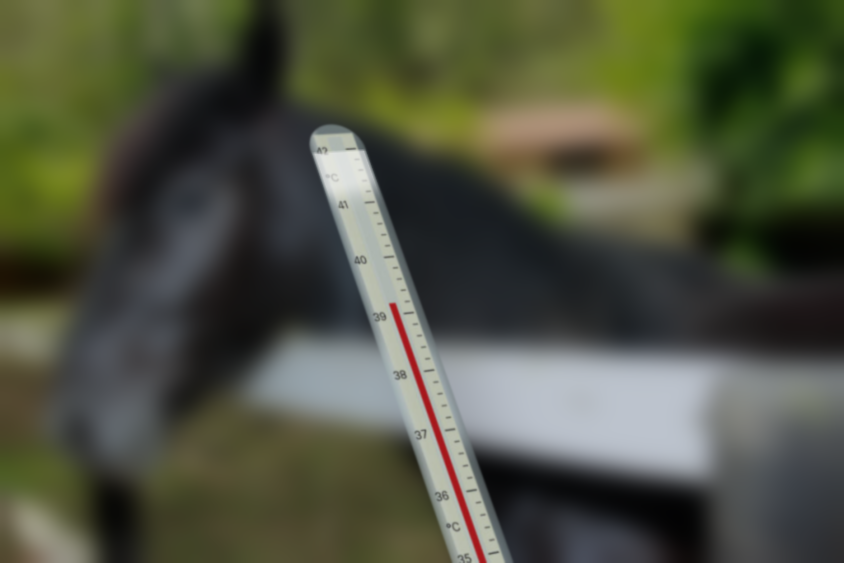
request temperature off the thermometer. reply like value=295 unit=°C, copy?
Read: value=39.2 unit=°C
